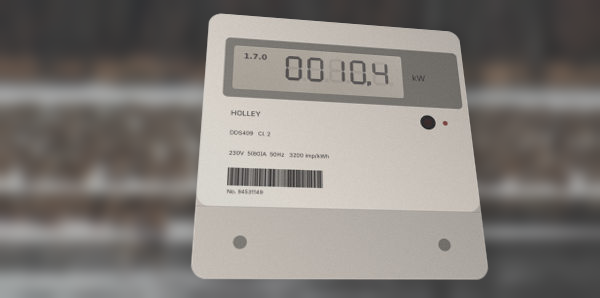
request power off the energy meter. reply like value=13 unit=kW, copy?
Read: value=10.4 unit=kW
